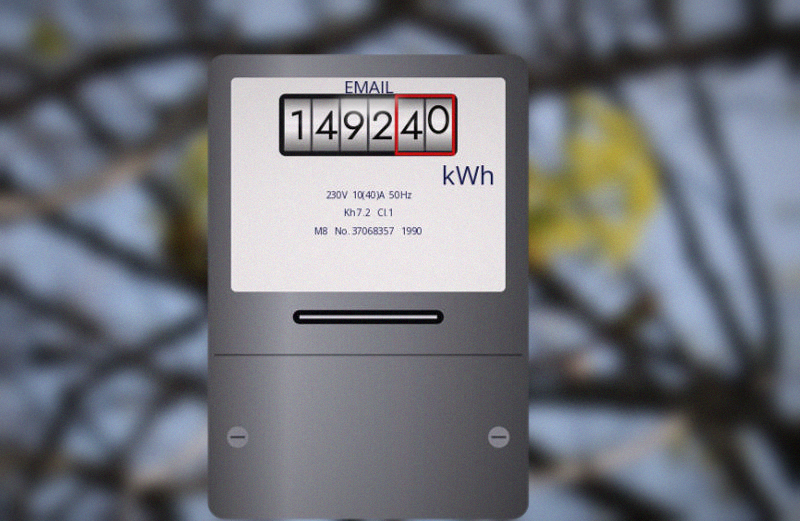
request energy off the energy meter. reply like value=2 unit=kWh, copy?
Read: value=1492.40 unit=kWh
